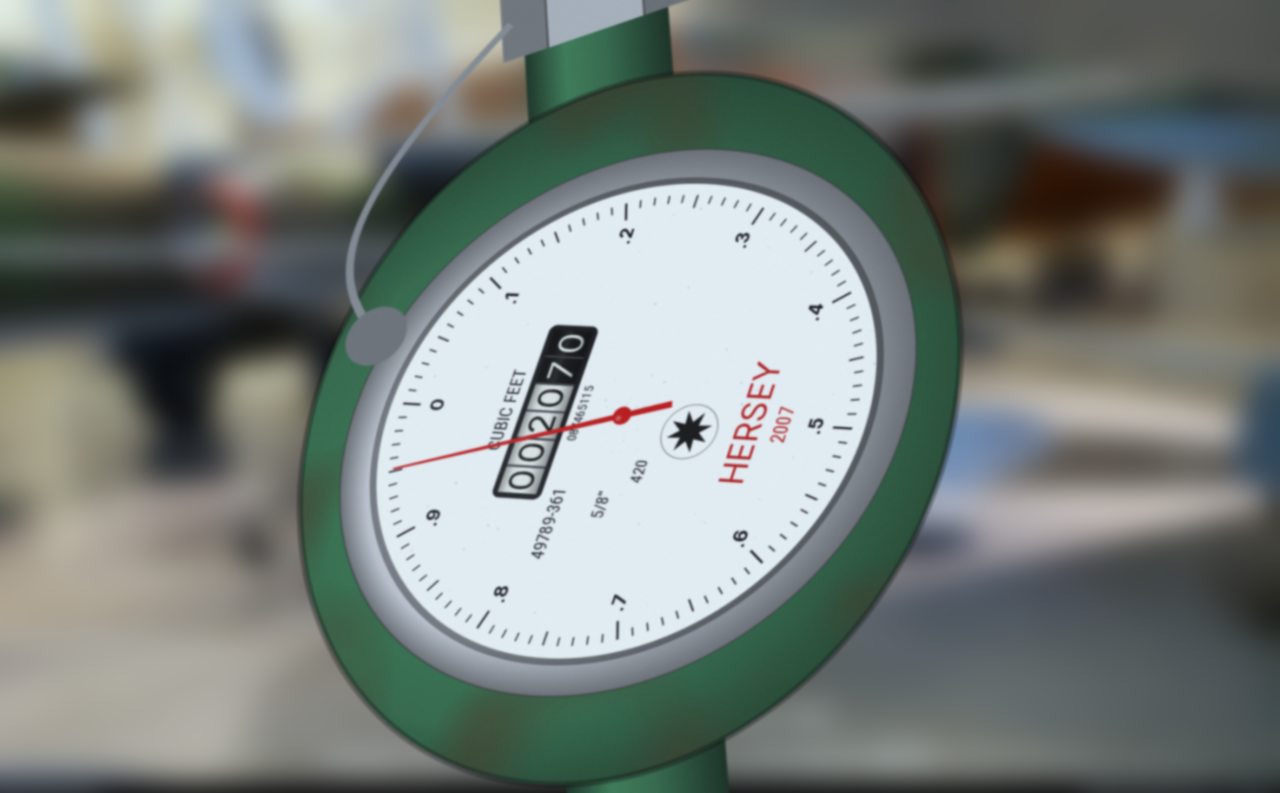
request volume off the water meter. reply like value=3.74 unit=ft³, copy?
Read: value=2069.95 unit=ft³
